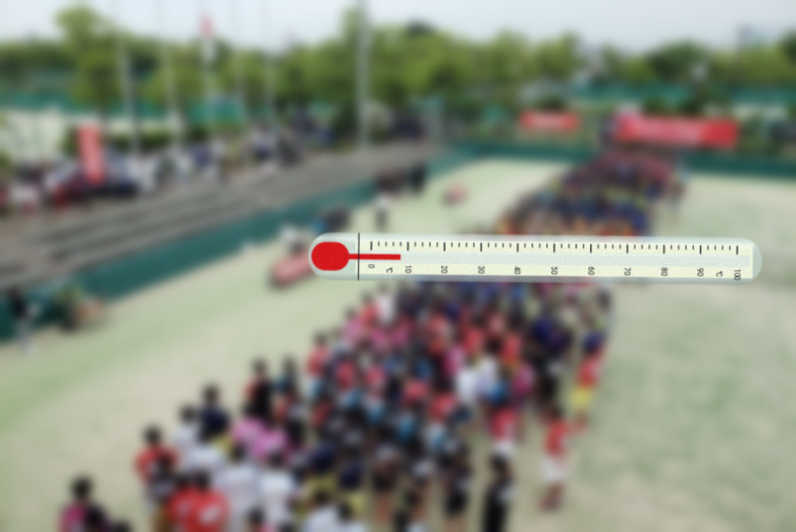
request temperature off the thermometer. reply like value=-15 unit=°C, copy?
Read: value=8 unit=°C
